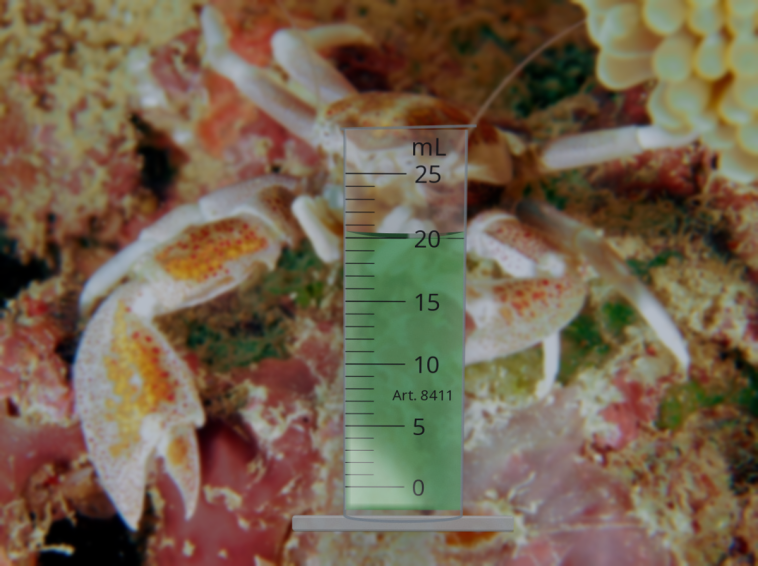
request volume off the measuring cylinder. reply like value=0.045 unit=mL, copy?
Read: value=20 unit=mL
